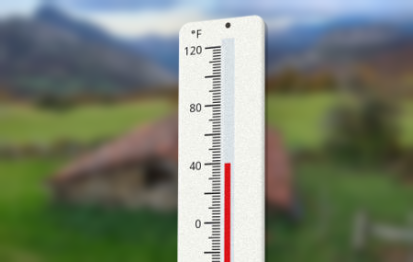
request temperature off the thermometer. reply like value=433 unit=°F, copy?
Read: value=40 unit=°F
